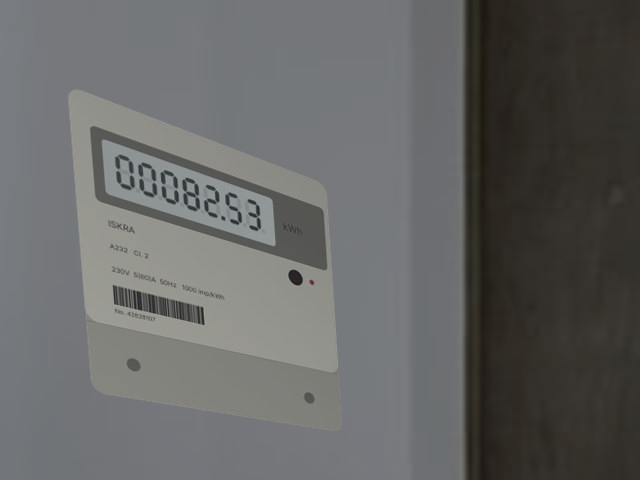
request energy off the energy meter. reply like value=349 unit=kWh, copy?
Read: value=82.53 unit=kWh
